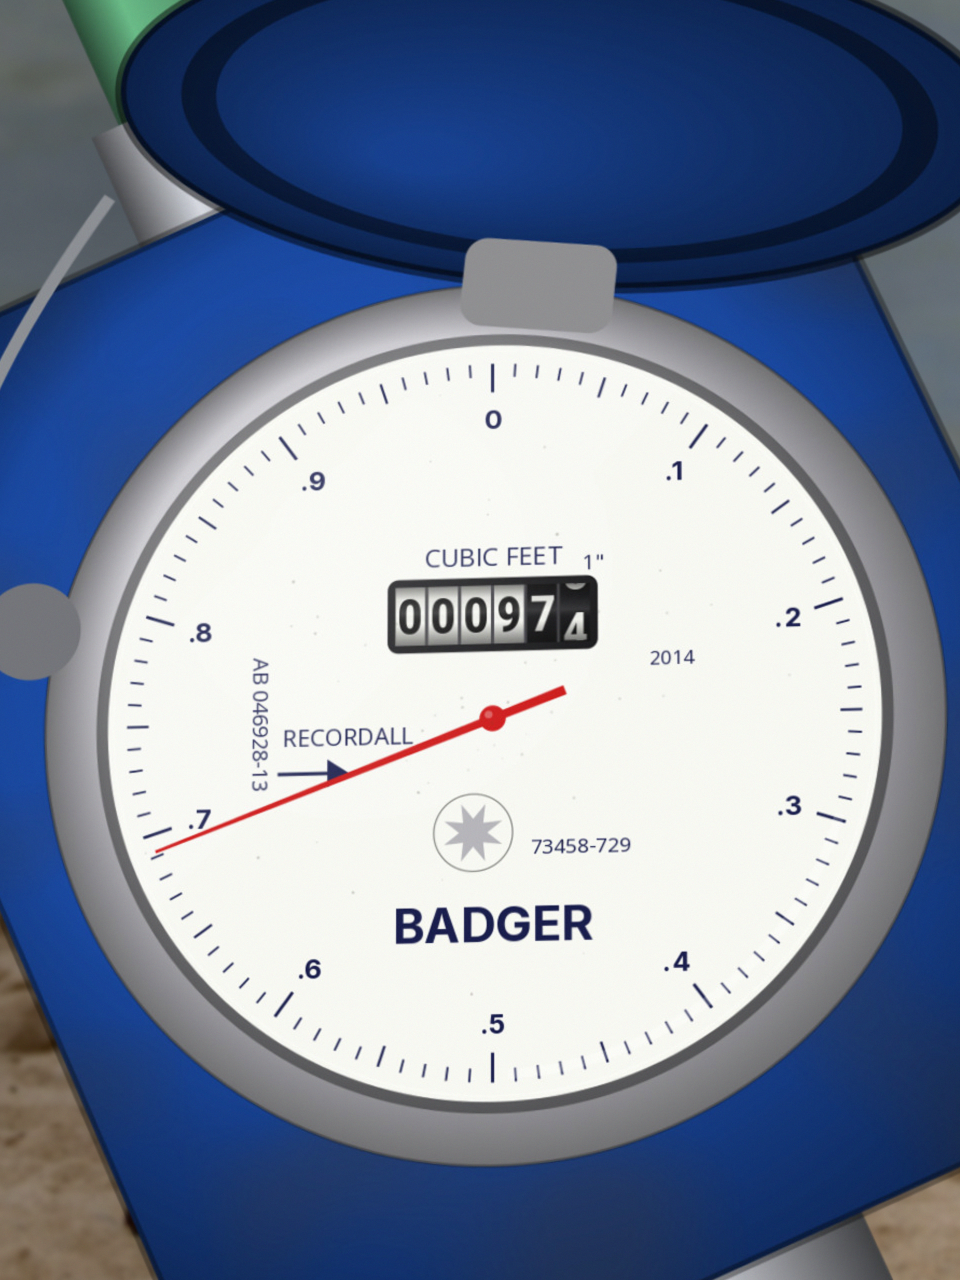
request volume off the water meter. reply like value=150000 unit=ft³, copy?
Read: value=973.69 unit=ft³
